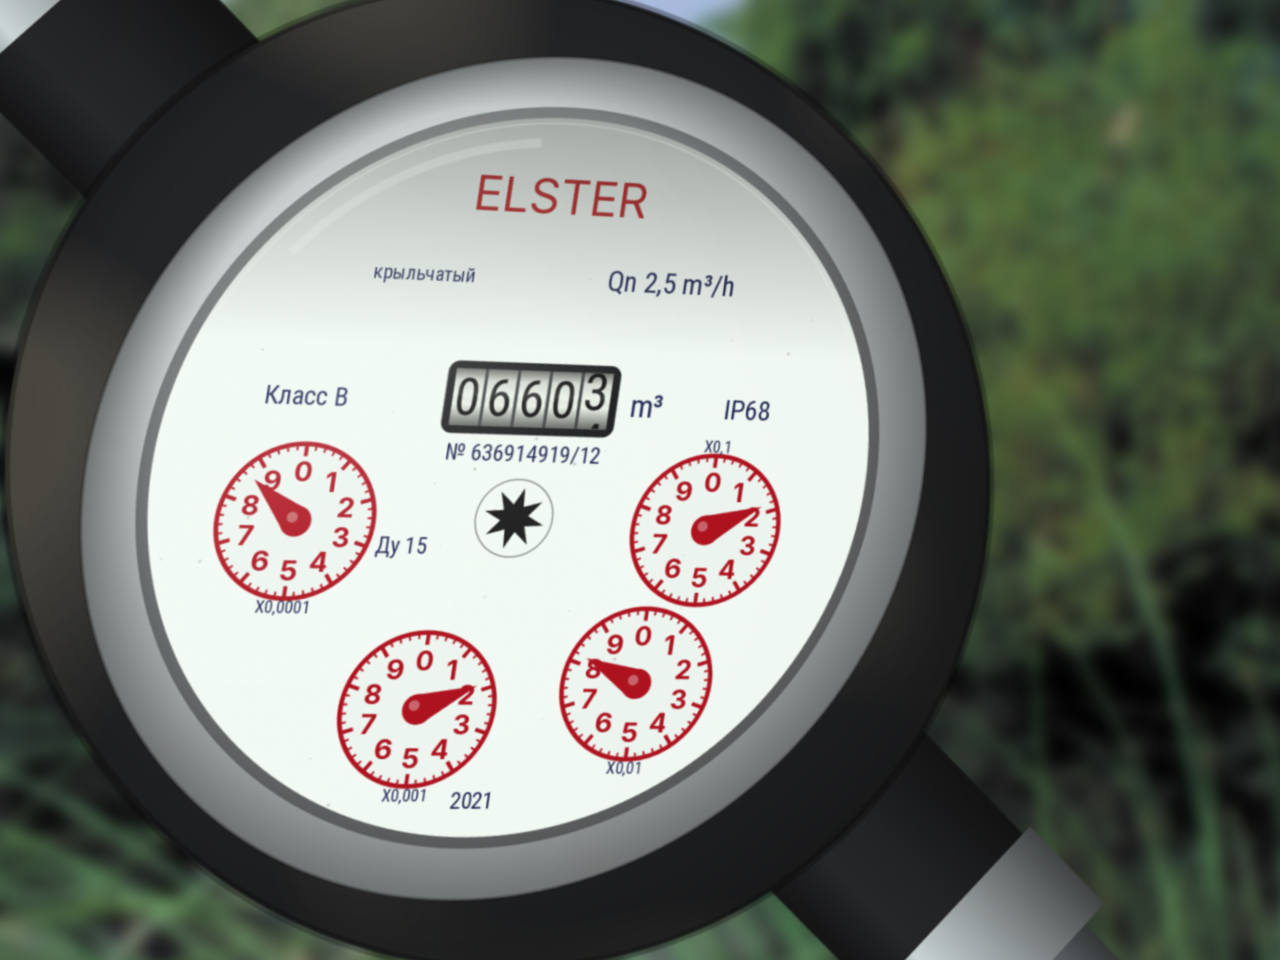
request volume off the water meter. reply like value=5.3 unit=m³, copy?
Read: value=6603.1818 unit=m³
